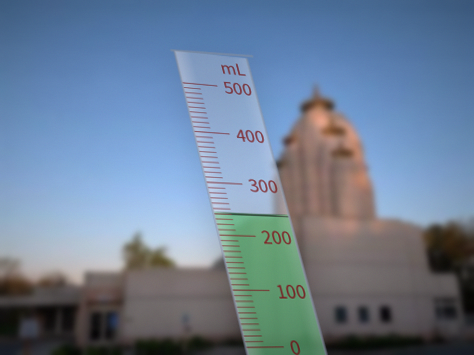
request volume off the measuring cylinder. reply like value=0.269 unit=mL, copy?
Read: value=240 unit=mL
